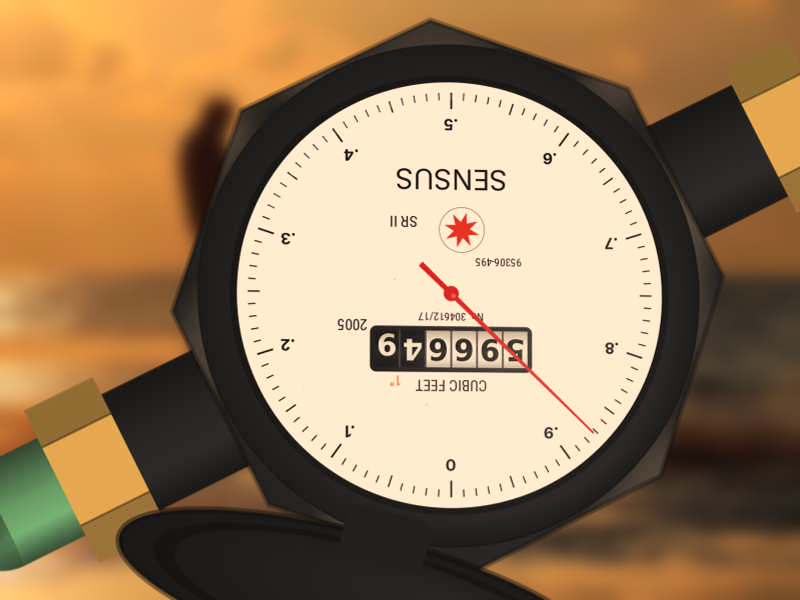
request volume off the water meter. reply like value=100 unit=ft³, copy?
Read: value=596648.87 unit=ft³
